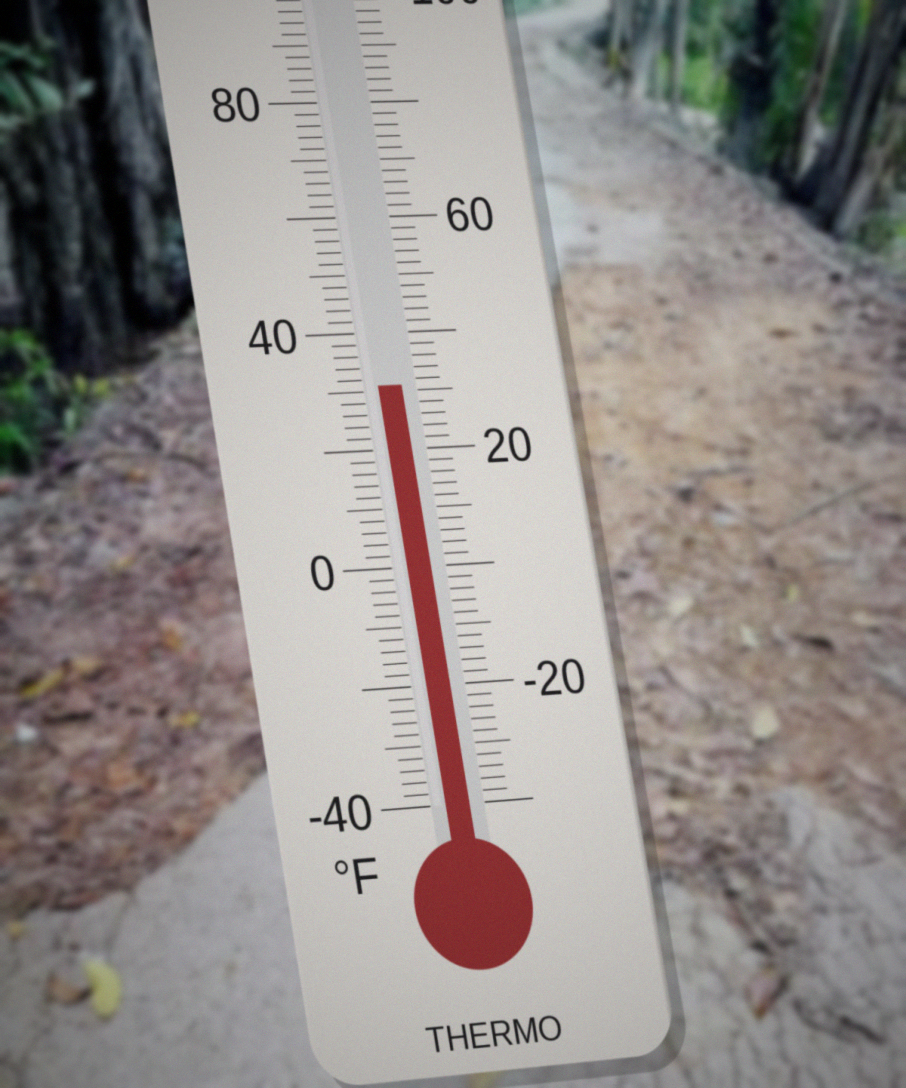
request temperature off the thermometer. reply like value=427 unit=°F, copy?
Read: value=31 unit=°F
